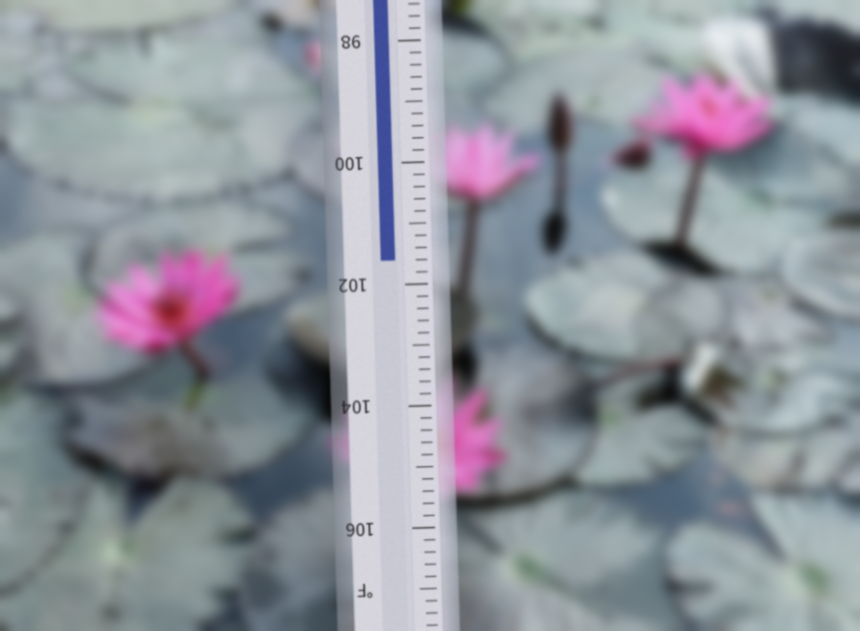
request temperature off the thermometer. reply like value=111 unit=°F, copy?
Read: value=101.6 unit=°F
